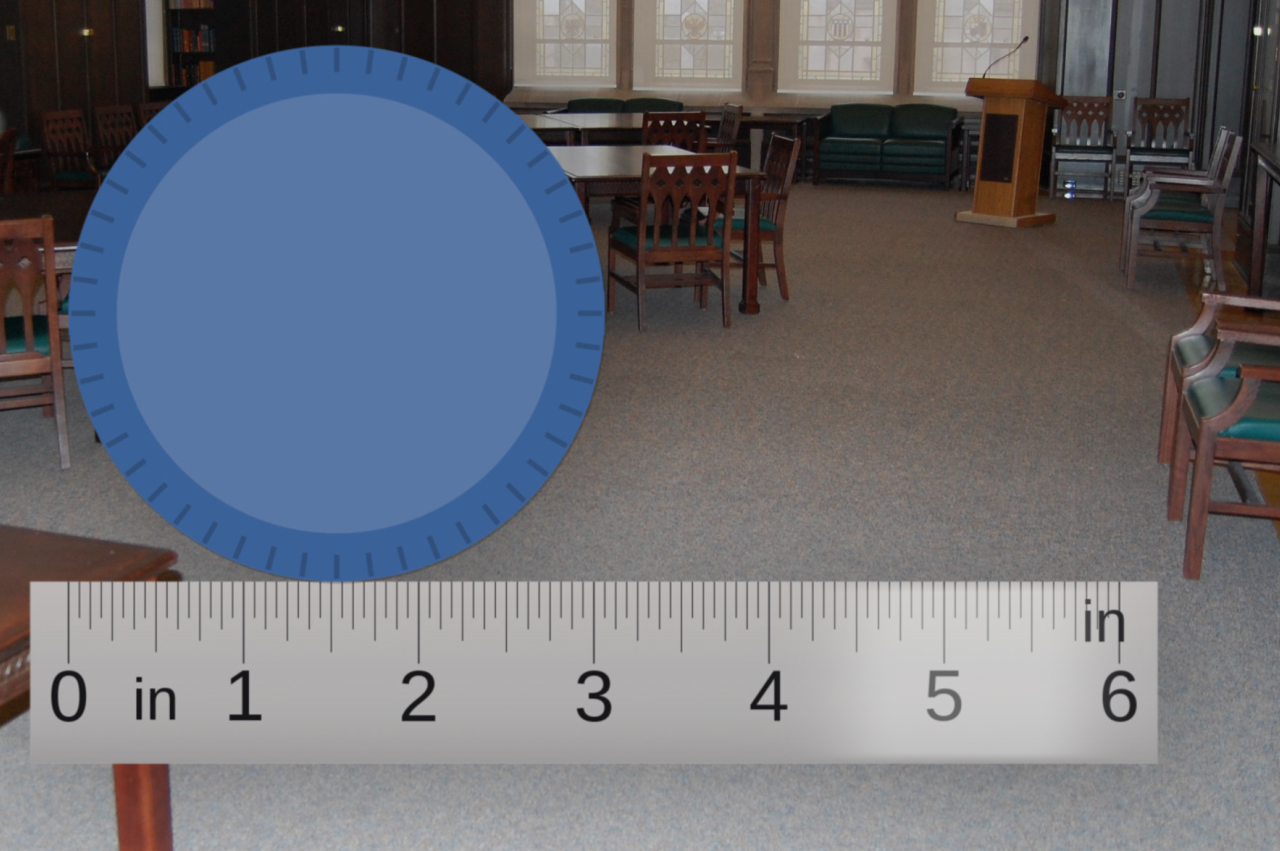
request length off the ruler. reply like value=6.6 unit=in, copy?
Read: value=3.0625 unit=in
